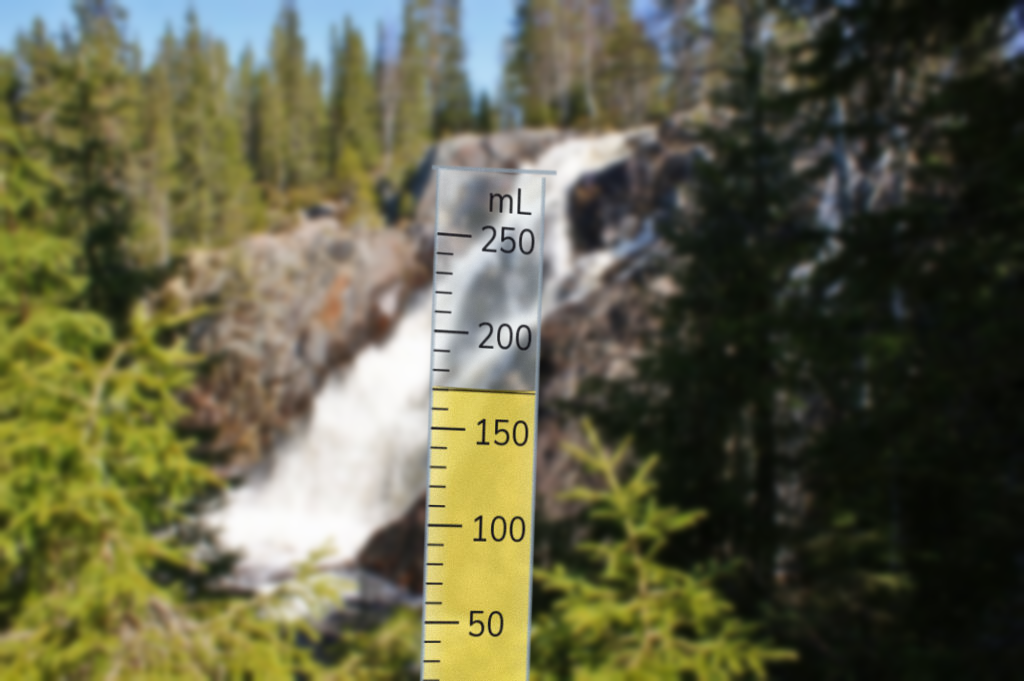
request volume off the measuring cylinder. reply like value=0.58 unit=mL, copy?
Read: value=170 unit=mL
